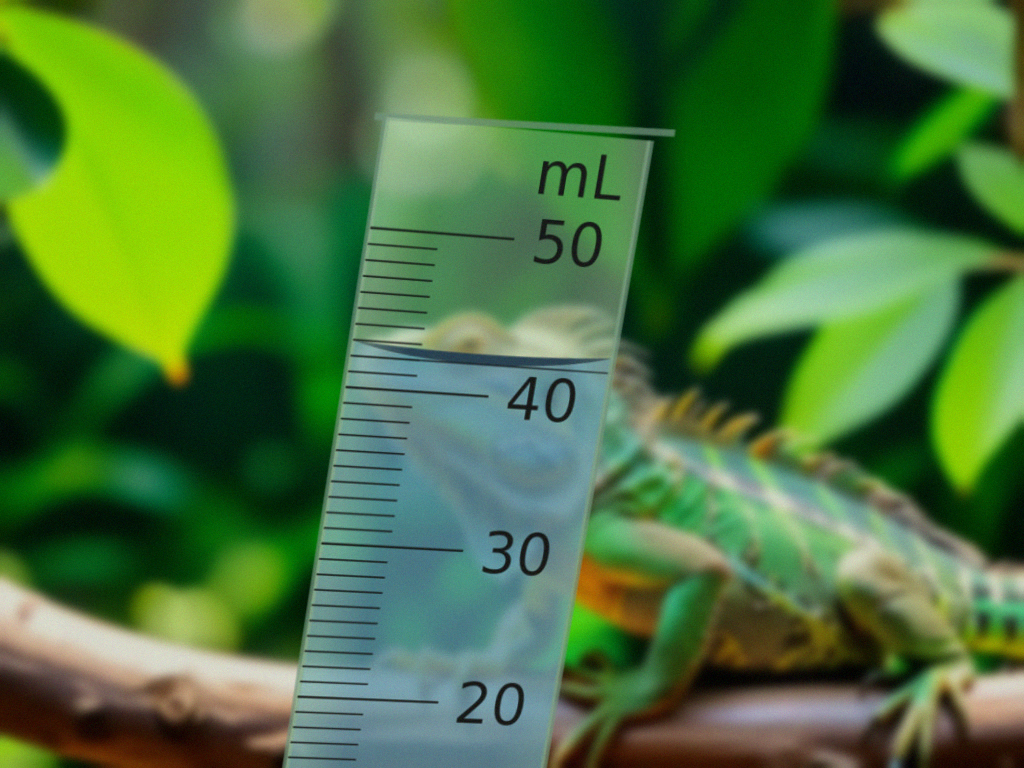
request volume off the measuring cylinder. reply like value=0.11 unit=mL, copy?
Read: value=42 unit=mL
